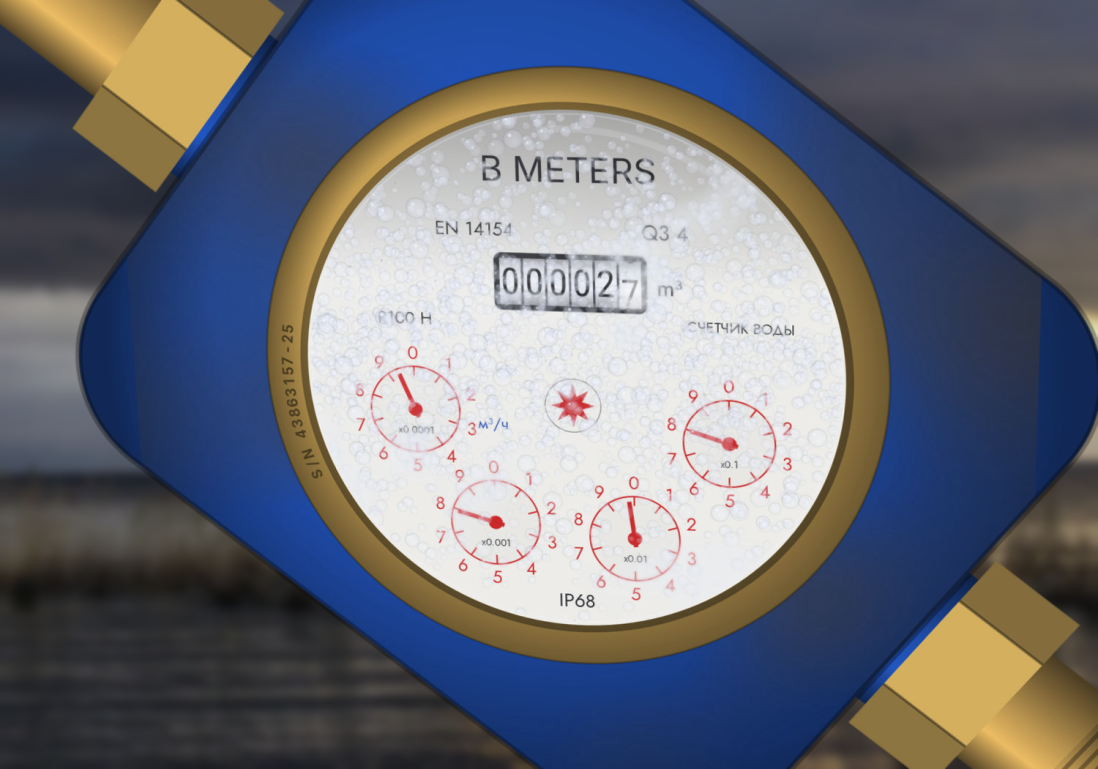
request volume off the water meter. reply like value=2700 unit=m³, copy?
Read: value=26.7979 unit=m³
